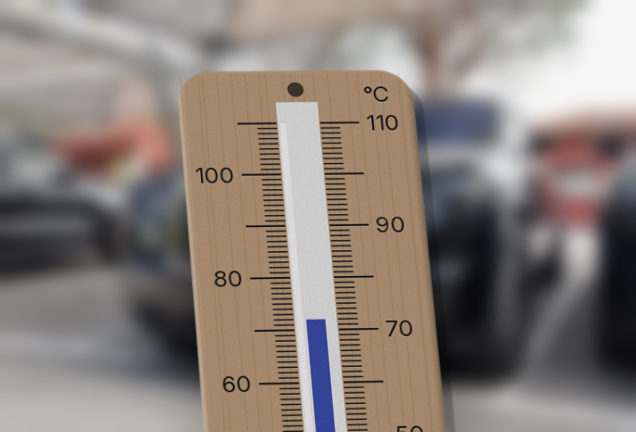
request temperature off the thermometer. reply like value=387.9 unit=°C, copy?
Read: value=72 unit=°C
